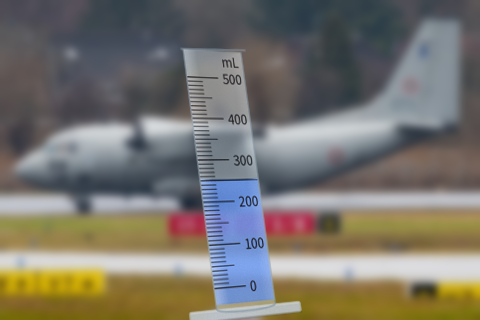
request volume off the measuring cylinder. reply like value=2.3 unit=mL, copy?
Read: value=250 unit=mL
